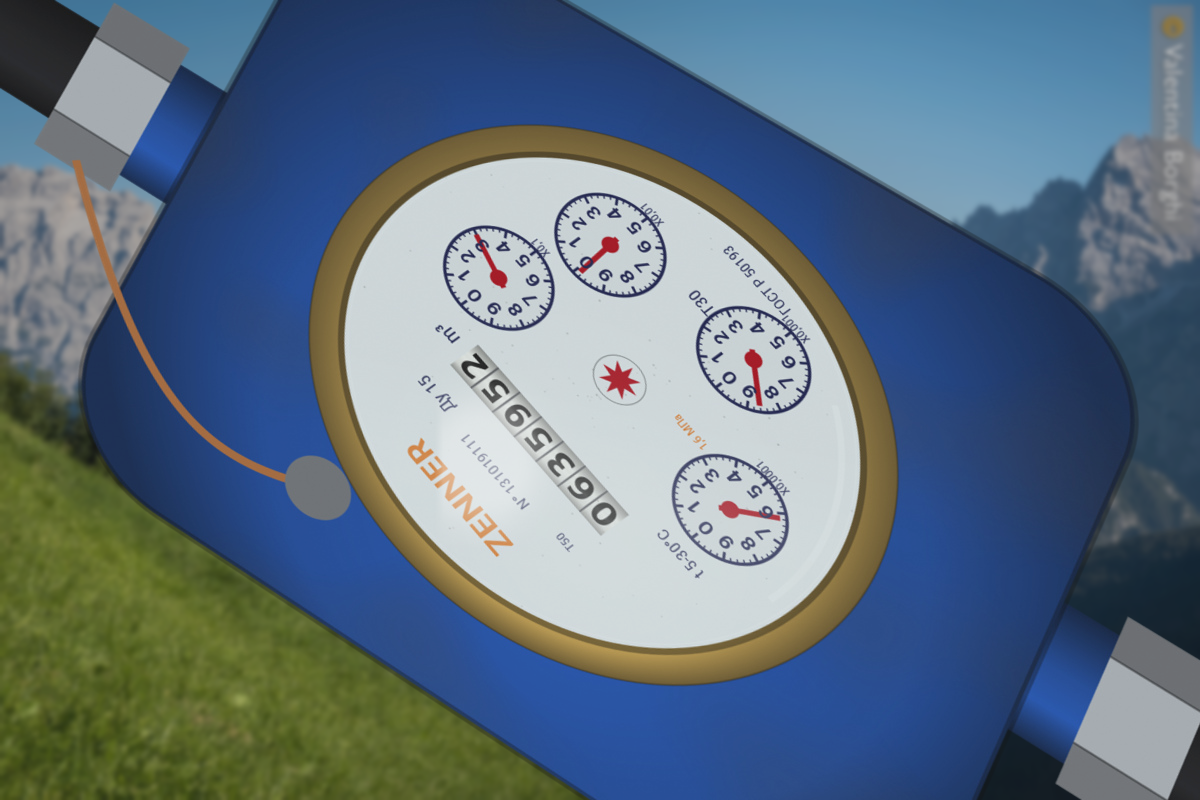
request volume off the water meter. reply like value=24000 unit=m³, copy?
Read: value=635952.2986 unit=m³
